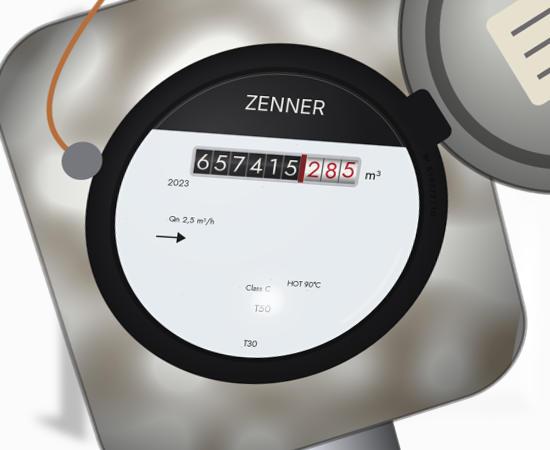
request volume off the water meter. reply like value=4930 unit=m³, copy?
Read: value=657415.285 unit=m³
